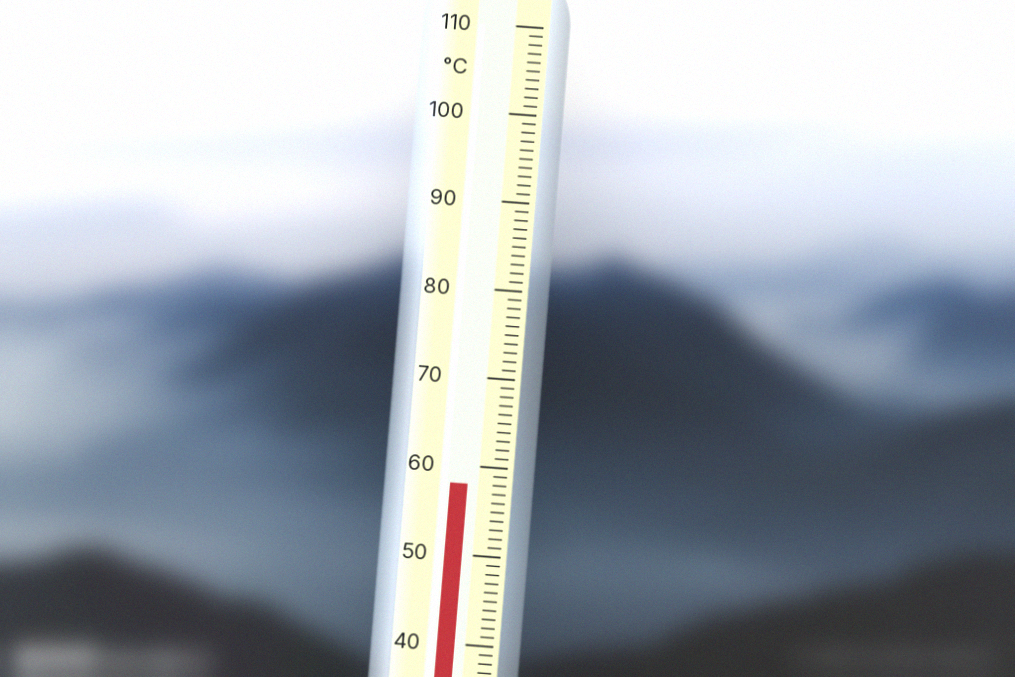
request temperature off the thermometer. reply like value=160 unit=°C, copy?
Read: value=58 unit=°C
